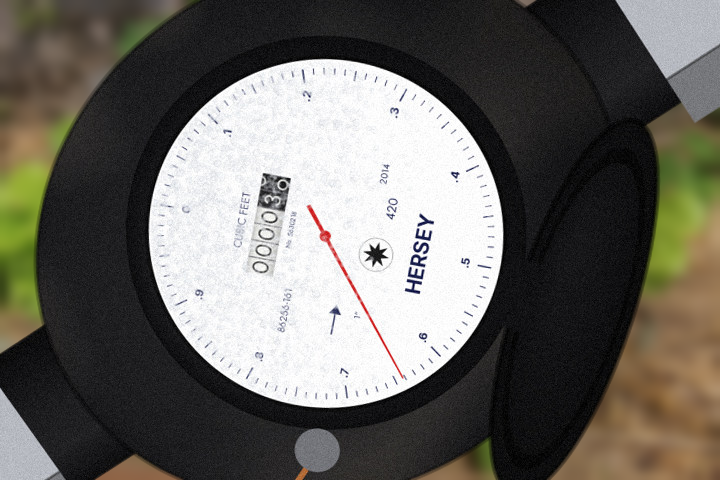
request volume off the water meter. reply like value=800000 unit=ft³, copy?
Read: value=38.64 unit=ft³
